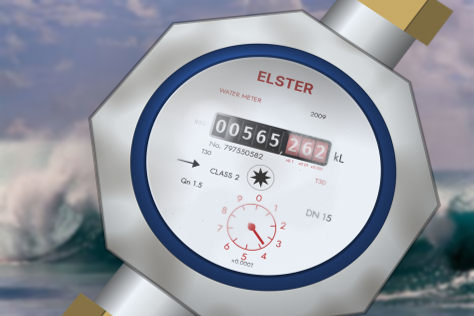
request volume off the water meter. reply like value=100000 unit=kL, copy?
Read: value=565.2623 unit=kL
